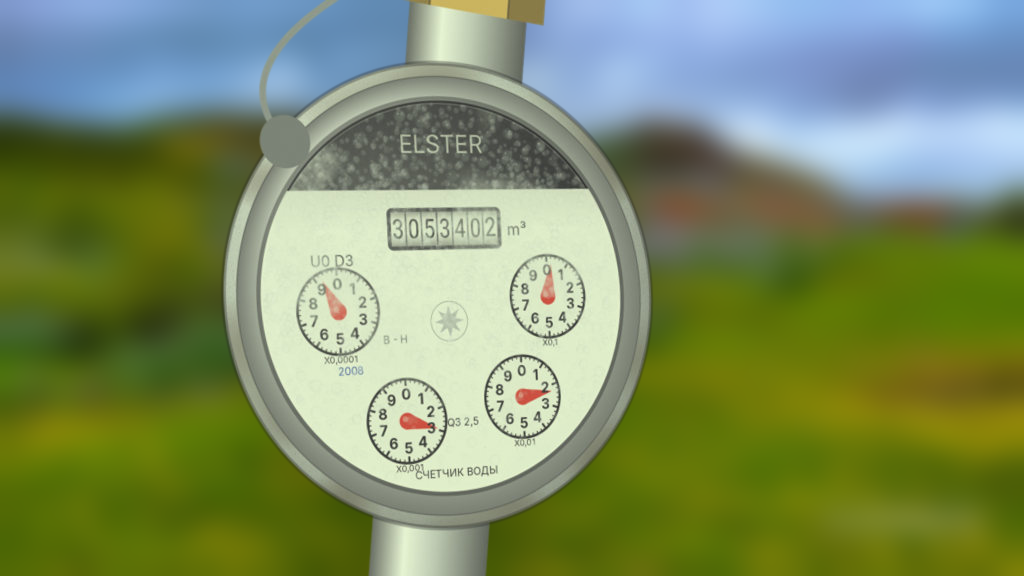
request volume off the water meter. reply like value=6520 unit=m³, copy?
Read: value=3053402.0229 unit=m³
